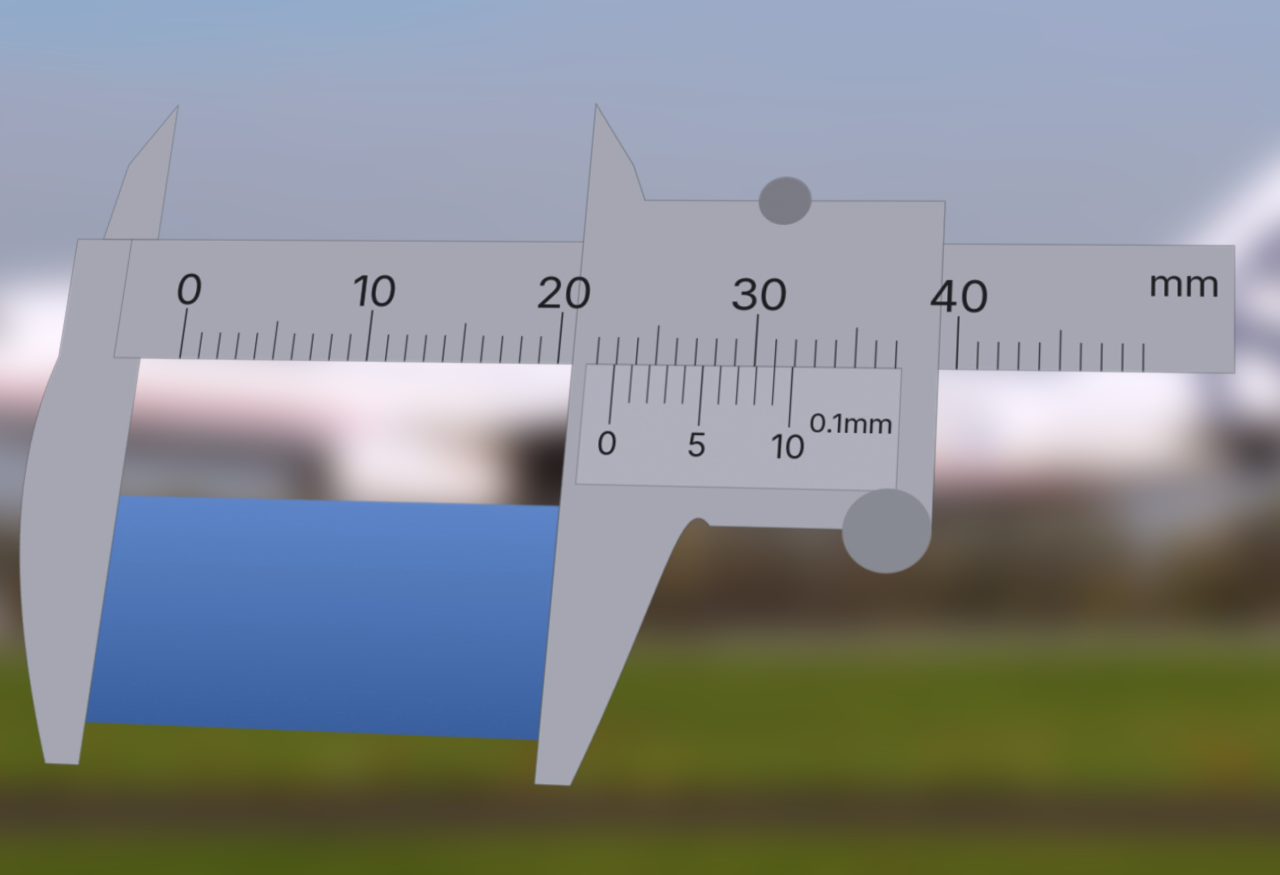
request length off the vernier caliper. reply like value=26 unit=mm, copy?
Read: value=22.9 unit=mm
